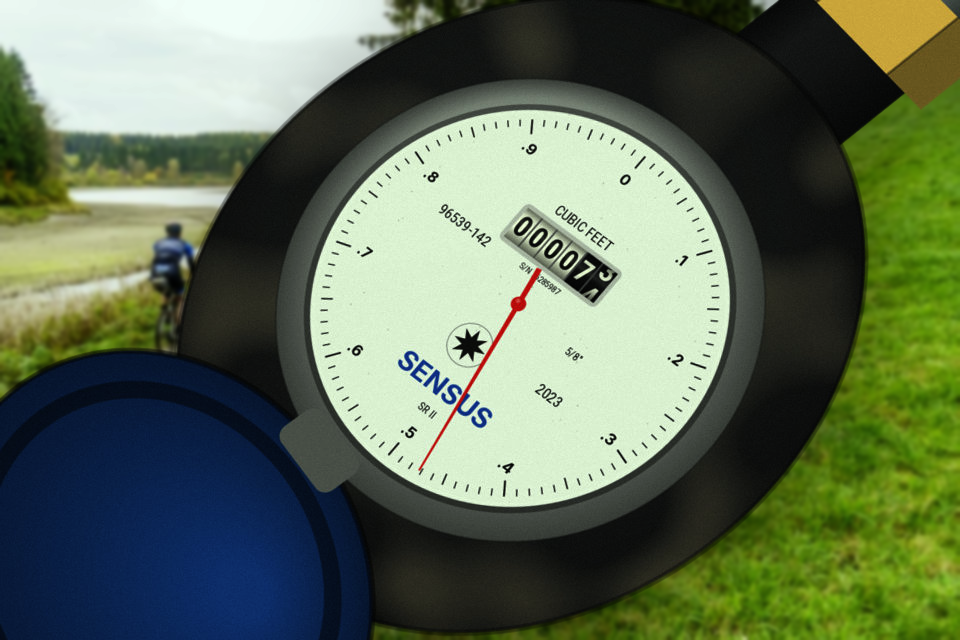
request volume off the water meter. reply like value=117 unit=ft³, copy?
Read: value=73.47 unit=ft³
